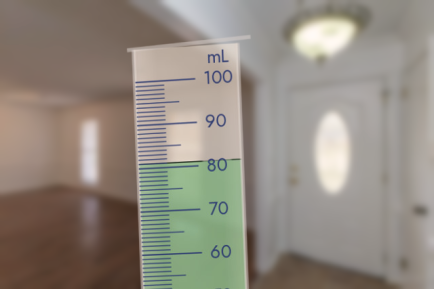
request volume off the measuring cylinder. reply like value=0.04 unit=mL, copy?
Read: value=81 unit=mL
